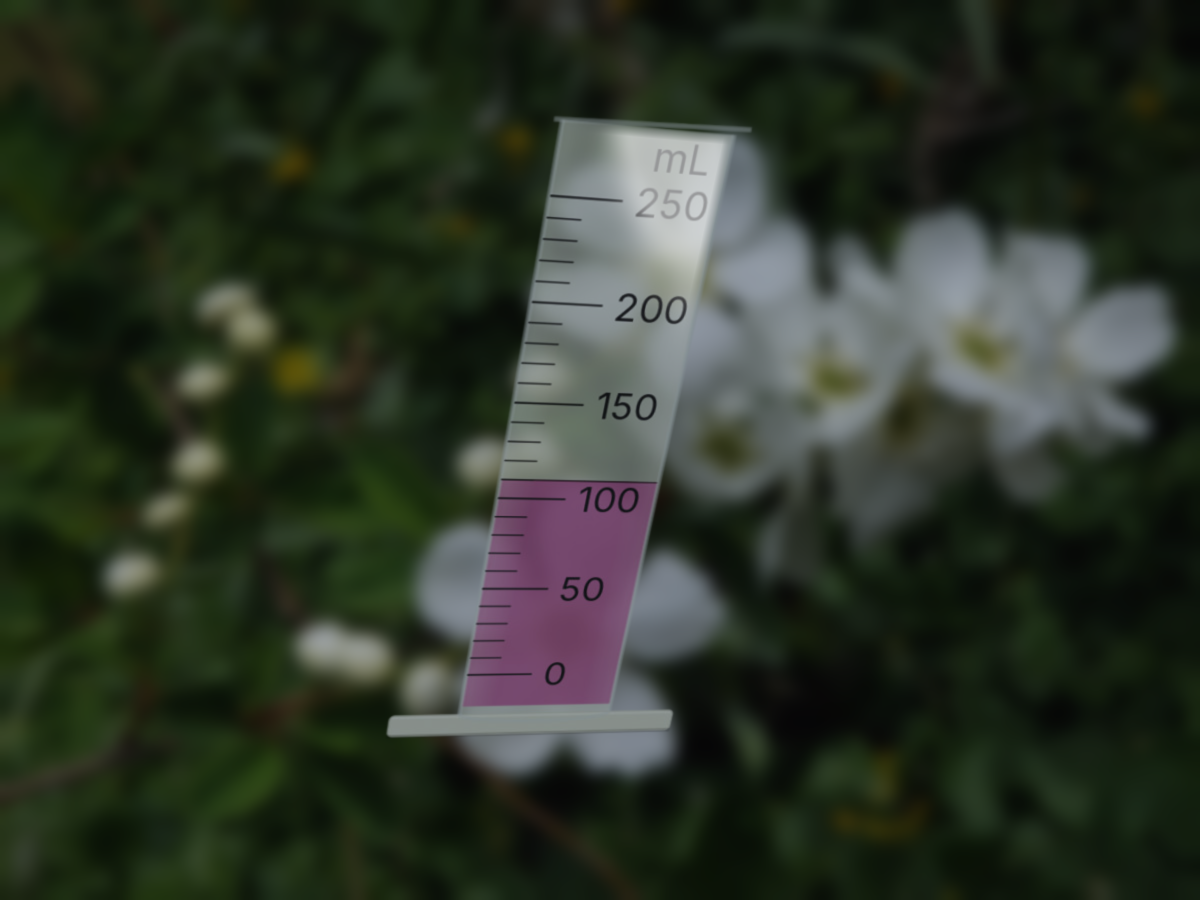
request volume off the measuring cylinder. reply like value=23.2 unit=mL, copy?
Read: value=110 unit=mL
